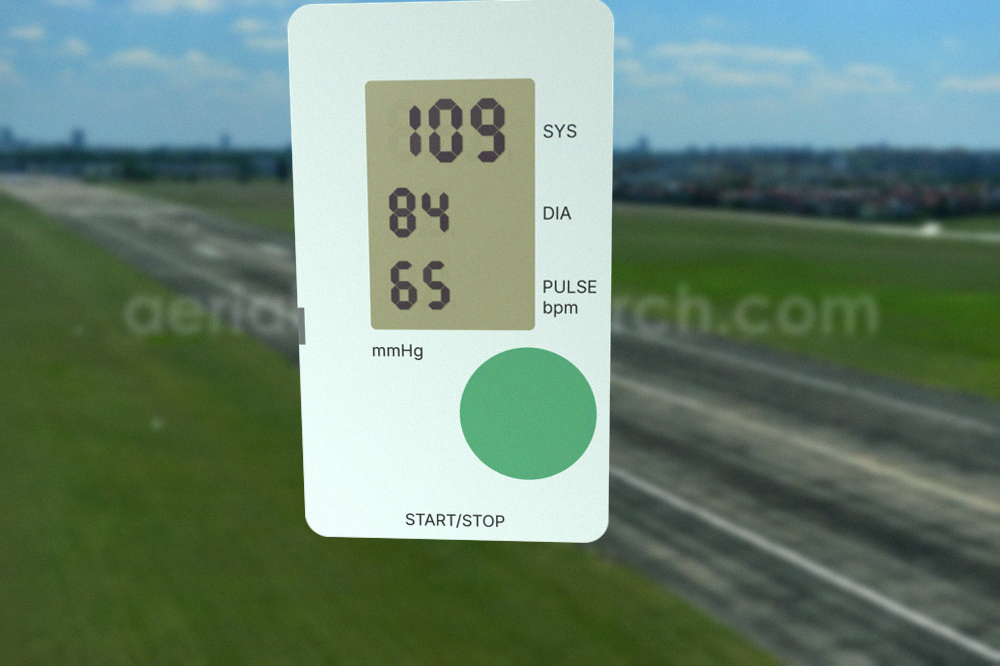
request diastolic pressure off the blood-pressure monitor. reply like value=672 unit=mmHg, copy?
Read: value=84 unit=mmHg
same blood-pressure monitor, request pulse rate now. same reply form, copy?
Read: value=65 unit=bpm
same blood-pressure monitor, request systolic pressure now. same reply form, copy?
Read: value=109 unit=mmHg
